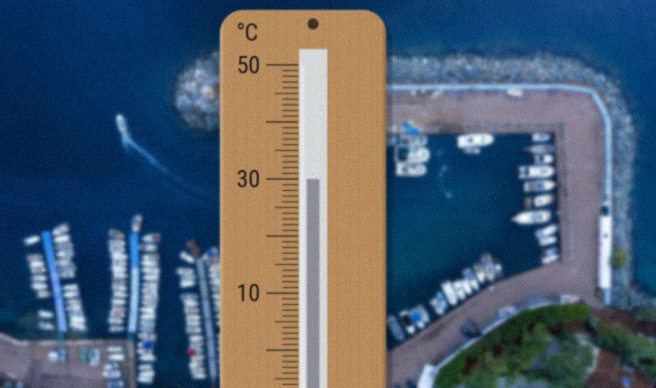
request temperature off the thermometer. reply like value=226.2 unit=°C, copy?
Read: value=30 unit=°C
